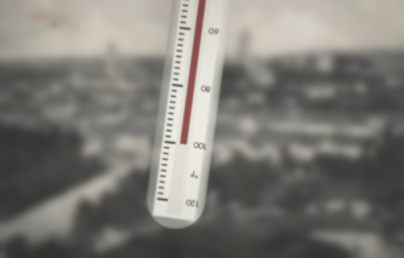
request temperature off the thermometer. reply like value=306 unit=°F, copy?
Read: value=100 unit=°F
